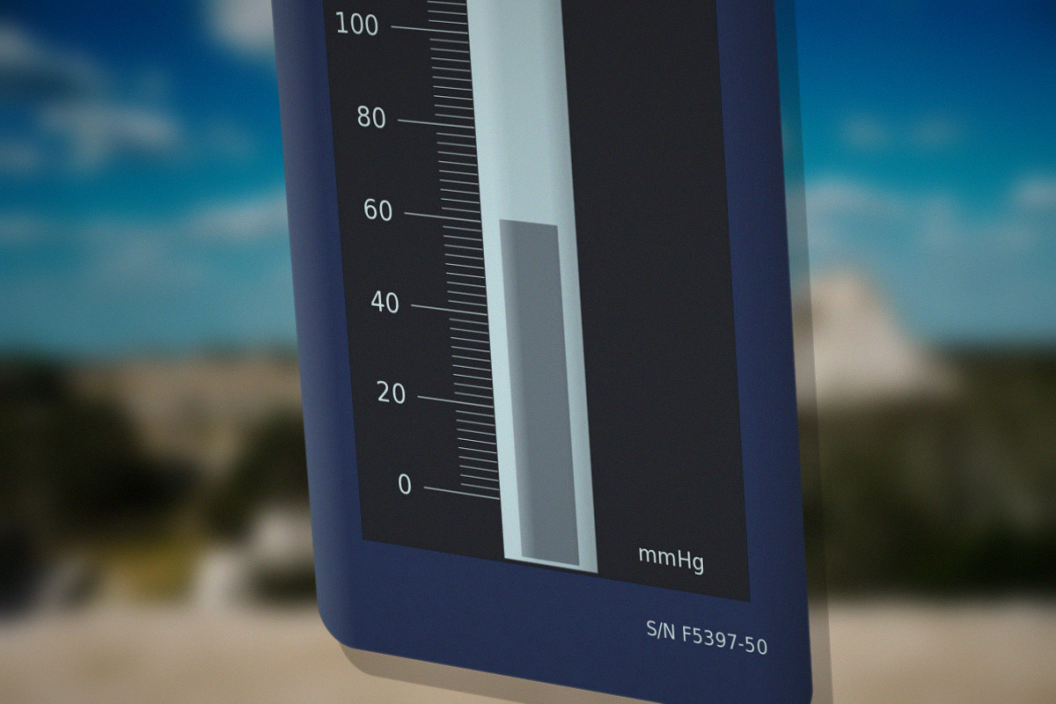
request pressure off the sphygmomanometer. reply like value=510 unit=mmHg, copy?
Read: value=61 unit=mmHg
